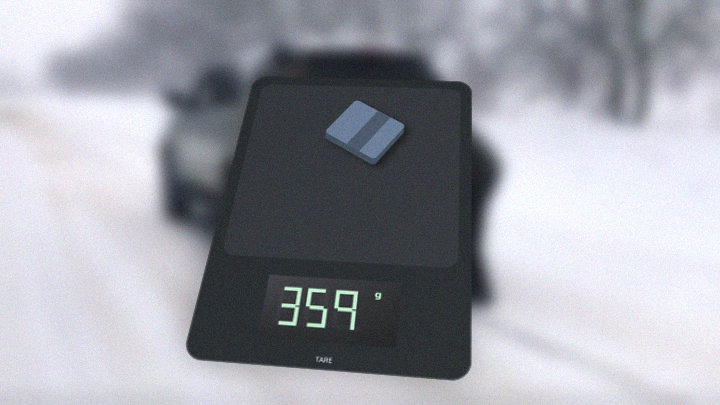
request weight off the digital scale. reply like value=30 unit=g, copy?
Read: value=359 unit=g
